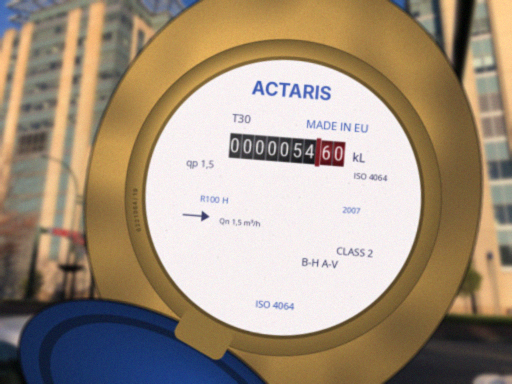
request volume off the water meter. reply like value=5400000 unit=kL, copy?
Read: value=54.60 unit=kL
